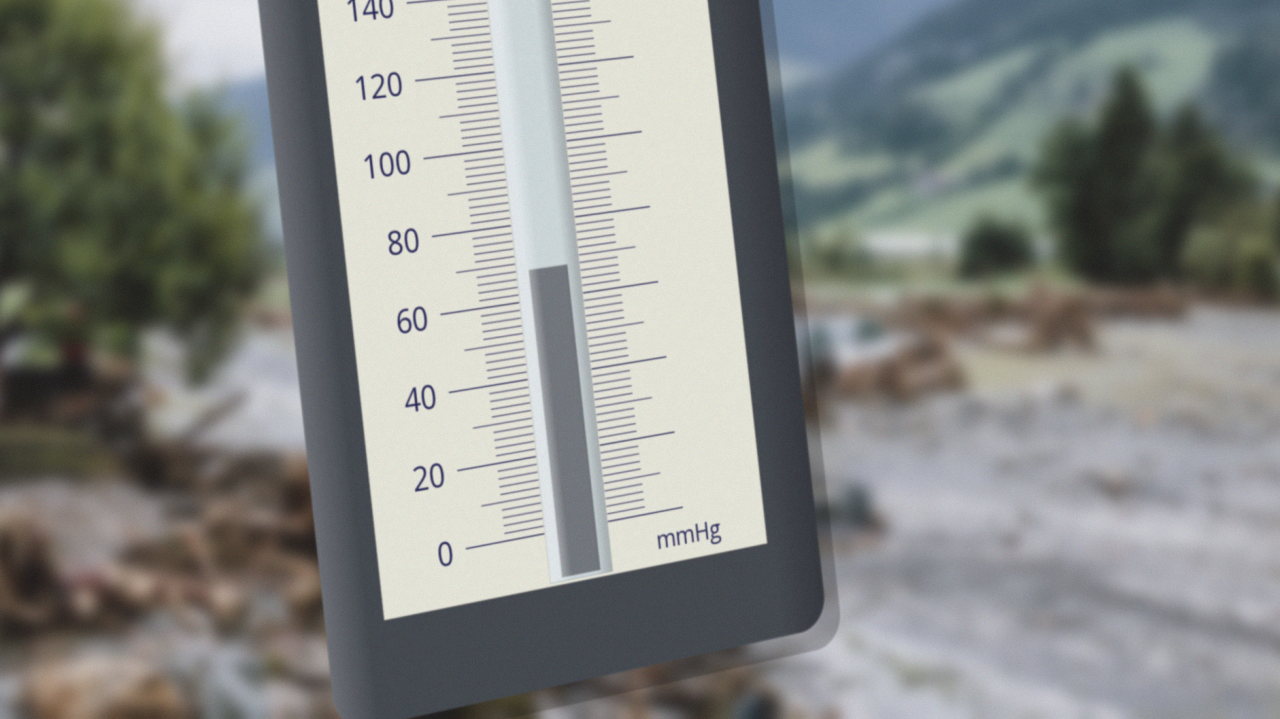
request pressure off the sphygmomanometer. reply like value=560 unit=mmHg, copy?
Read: value=68 unit=mmHg
